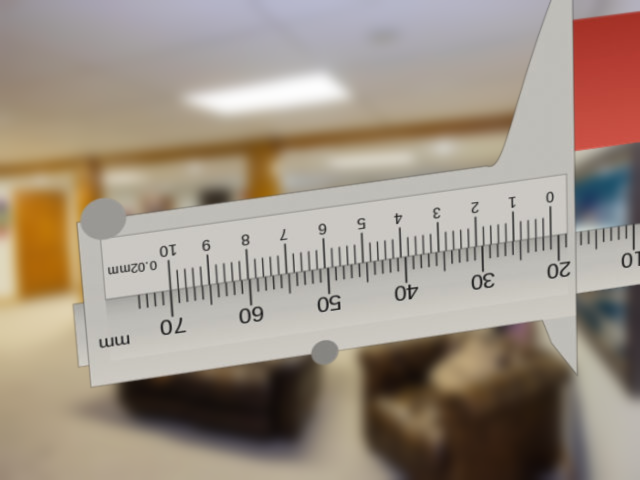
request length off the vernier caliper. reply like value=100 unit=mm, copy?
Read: value=21.0 unit=mm
